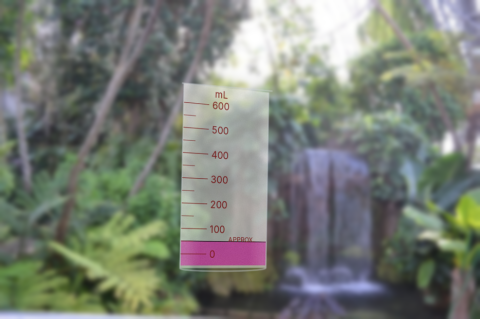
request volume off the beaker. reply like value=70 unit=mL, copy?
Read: value=50 unit=mL
